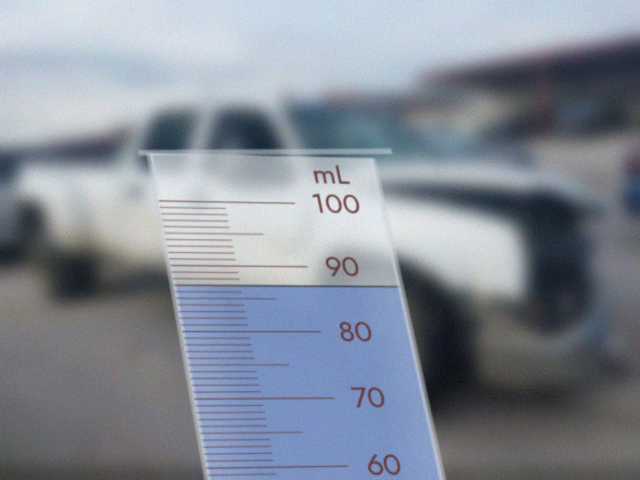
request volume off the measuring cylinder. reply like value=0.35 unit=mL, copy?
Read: value=87 unit=mL
